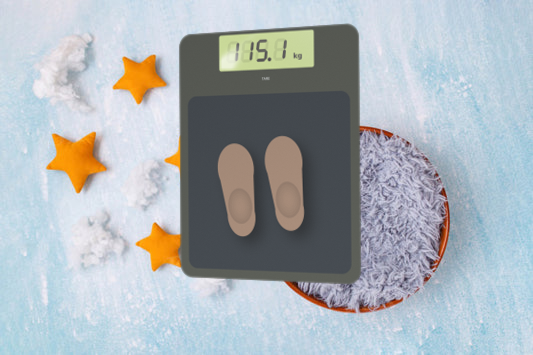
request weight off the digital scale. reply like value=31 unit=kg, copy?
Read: value=115.1 unit=kg
